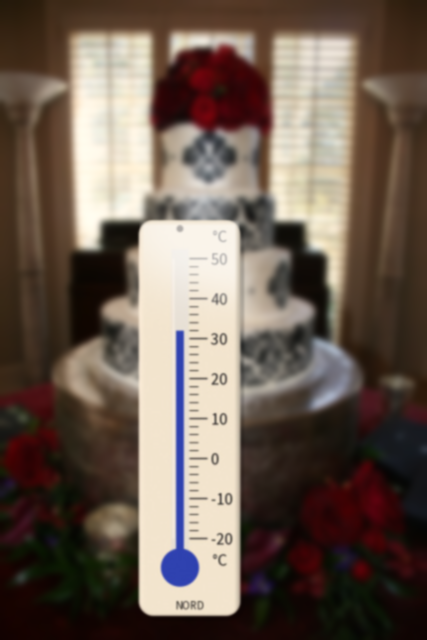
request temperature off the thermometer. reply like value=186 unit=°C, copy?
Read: value=32 unit=°C
